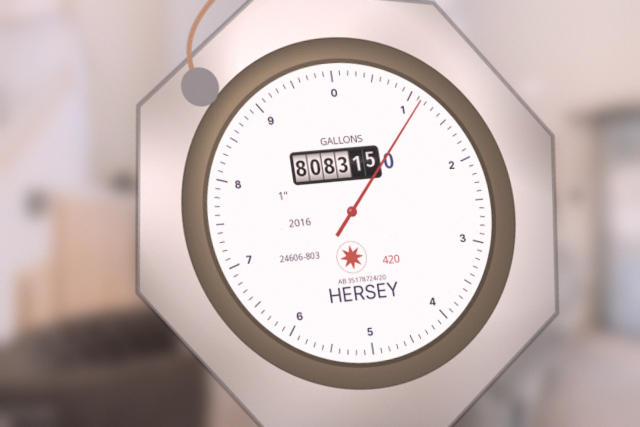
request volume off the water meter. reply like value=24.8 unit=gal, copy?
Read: value=8083151.1 unit=gal
